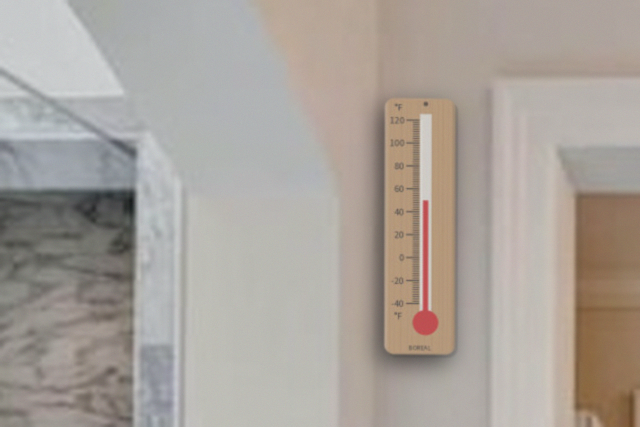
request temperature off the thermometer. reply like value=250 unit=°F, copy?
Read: value=50 unit=°F
